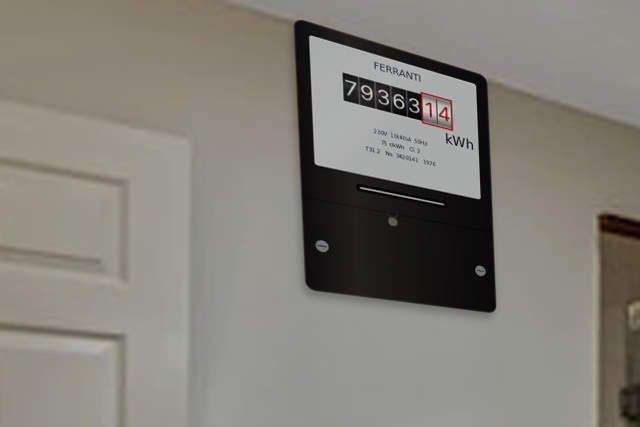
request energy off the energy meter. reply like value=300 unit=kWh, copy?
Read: value=79363.14 unit=kWh
